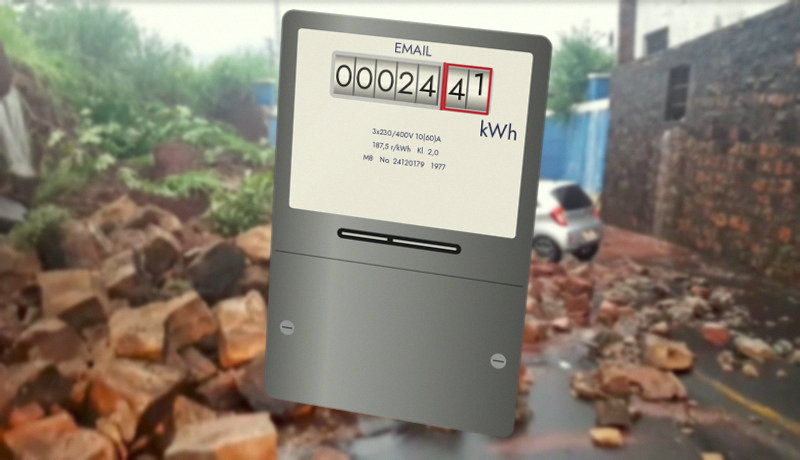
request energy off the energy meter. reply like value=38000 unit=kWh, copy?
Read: value=24.41 unit=kWh
